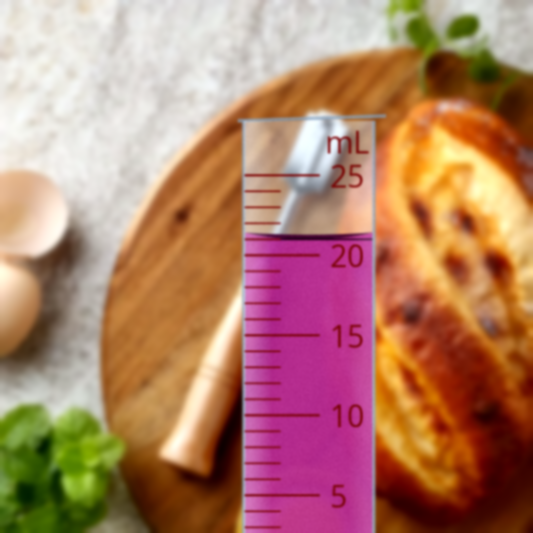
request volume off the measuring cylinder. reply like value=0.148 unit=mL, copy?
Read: value=21 unit=mL
